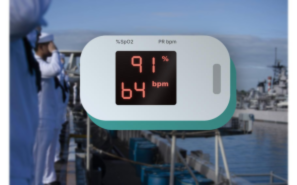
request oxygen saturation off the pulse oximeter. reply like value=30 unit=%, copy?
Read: value=91 unit=%
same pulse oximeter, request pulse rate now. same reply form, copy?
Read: value=64 unit=bpm
